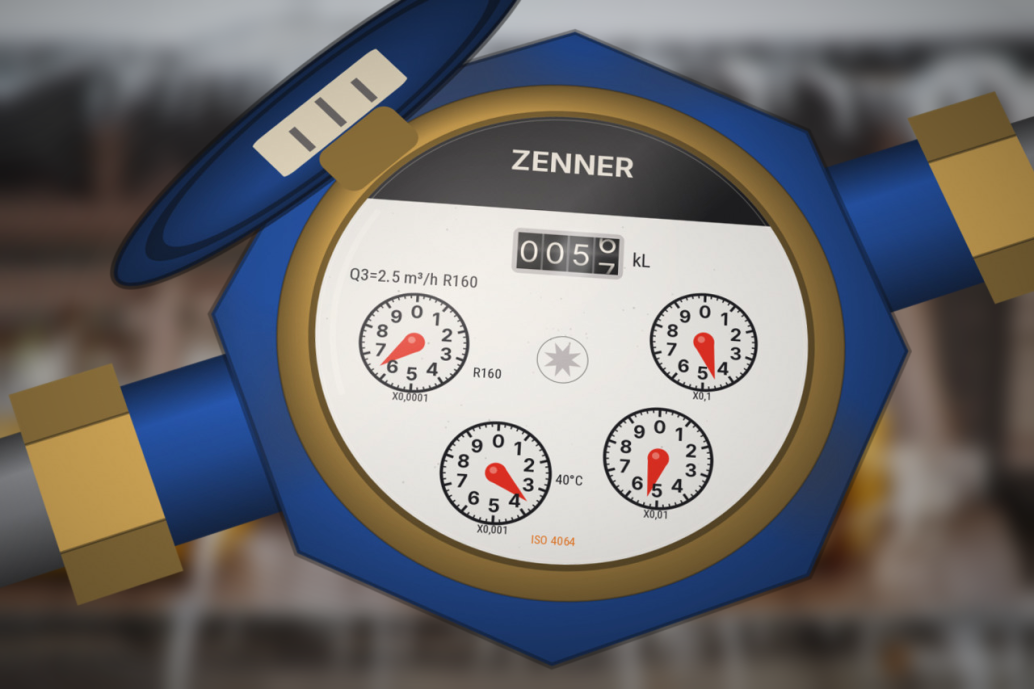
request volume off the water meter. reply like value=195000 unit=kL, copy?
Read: value=56.4536 unit=kL
